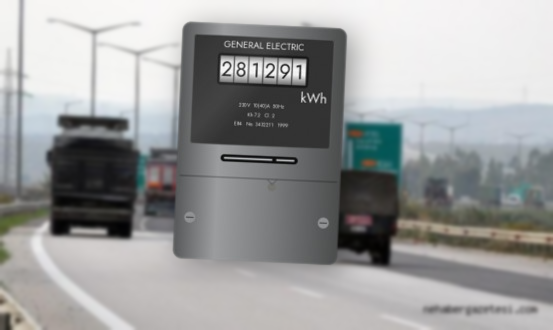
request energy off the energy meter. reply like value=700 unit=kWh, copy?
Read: value=281291 unit=kWh
